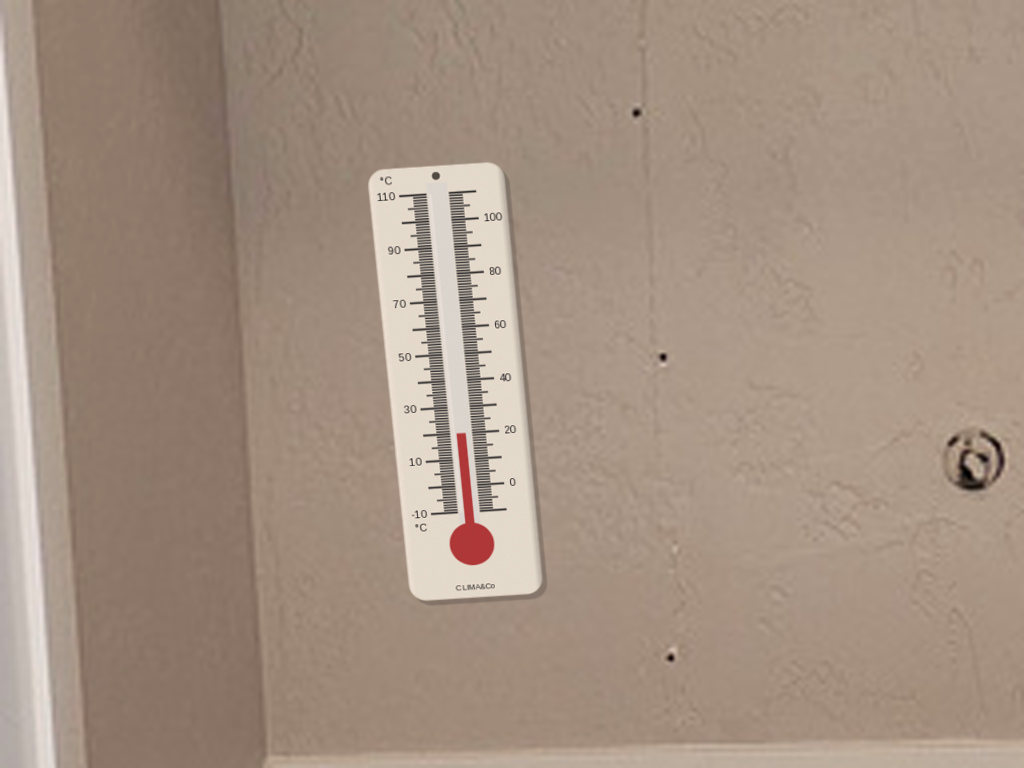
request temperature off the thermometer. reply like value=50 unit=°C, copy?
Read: value=20 unit=°C
